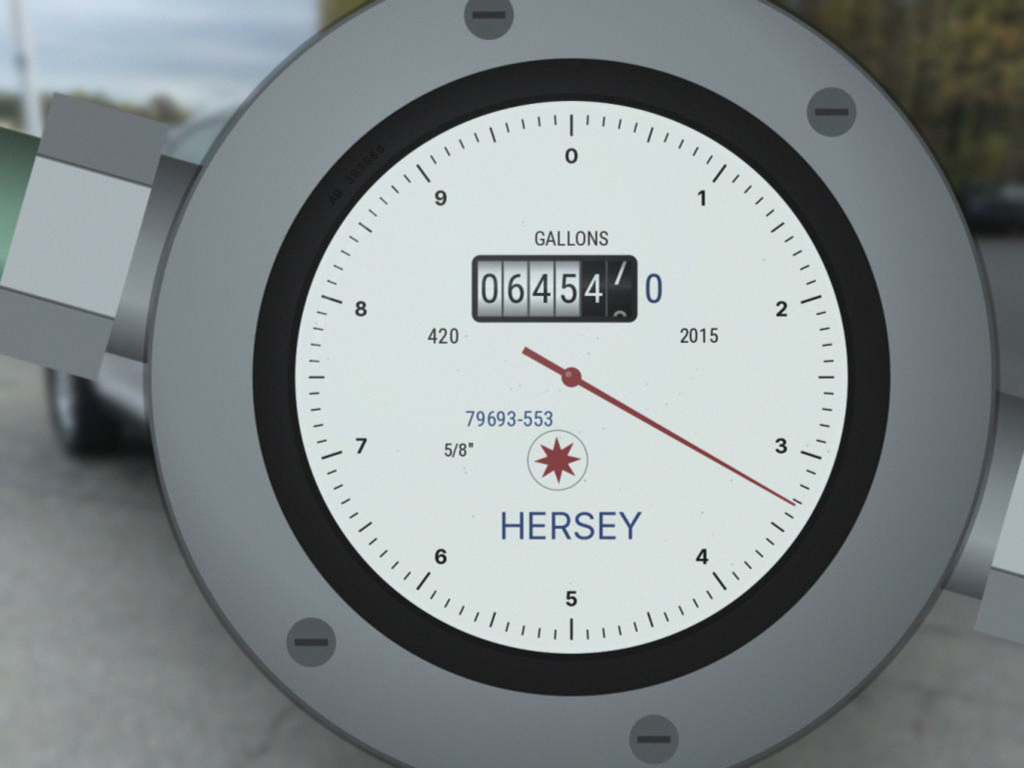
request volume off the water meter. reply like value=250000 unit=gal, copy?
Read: value=645473.3 unit=gal
